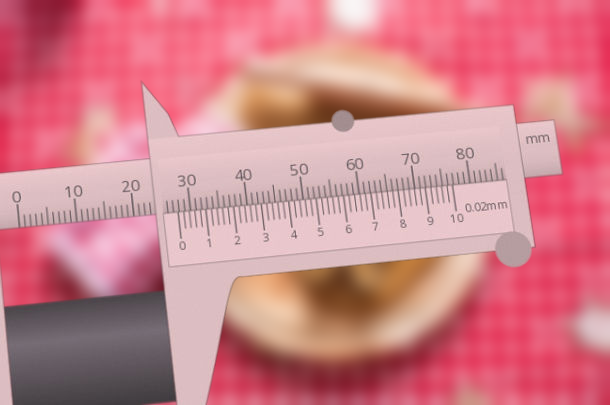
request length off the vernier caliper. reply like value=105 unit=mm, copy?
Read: value=27.8 unit=mm
